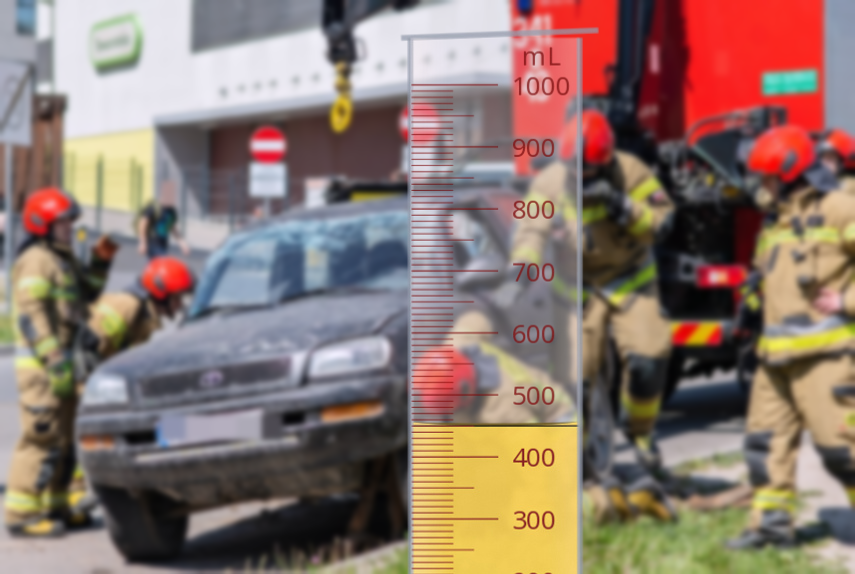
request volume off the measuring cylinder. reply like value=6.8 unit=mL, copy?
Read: value=450 unit=mL
